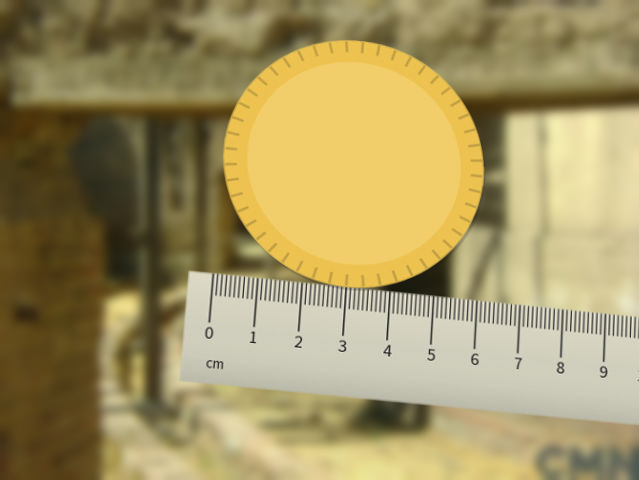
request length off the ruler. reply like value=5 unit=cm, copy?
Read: value=6 unit=cm
